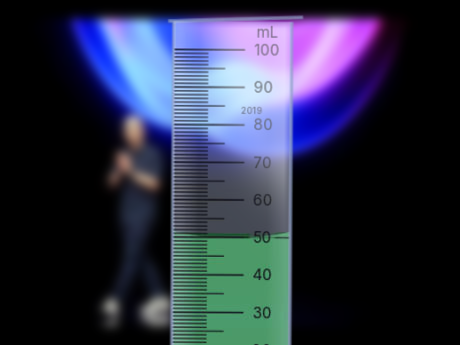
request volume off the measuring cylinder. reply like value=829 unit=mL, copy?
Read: value=50 unit=mL
